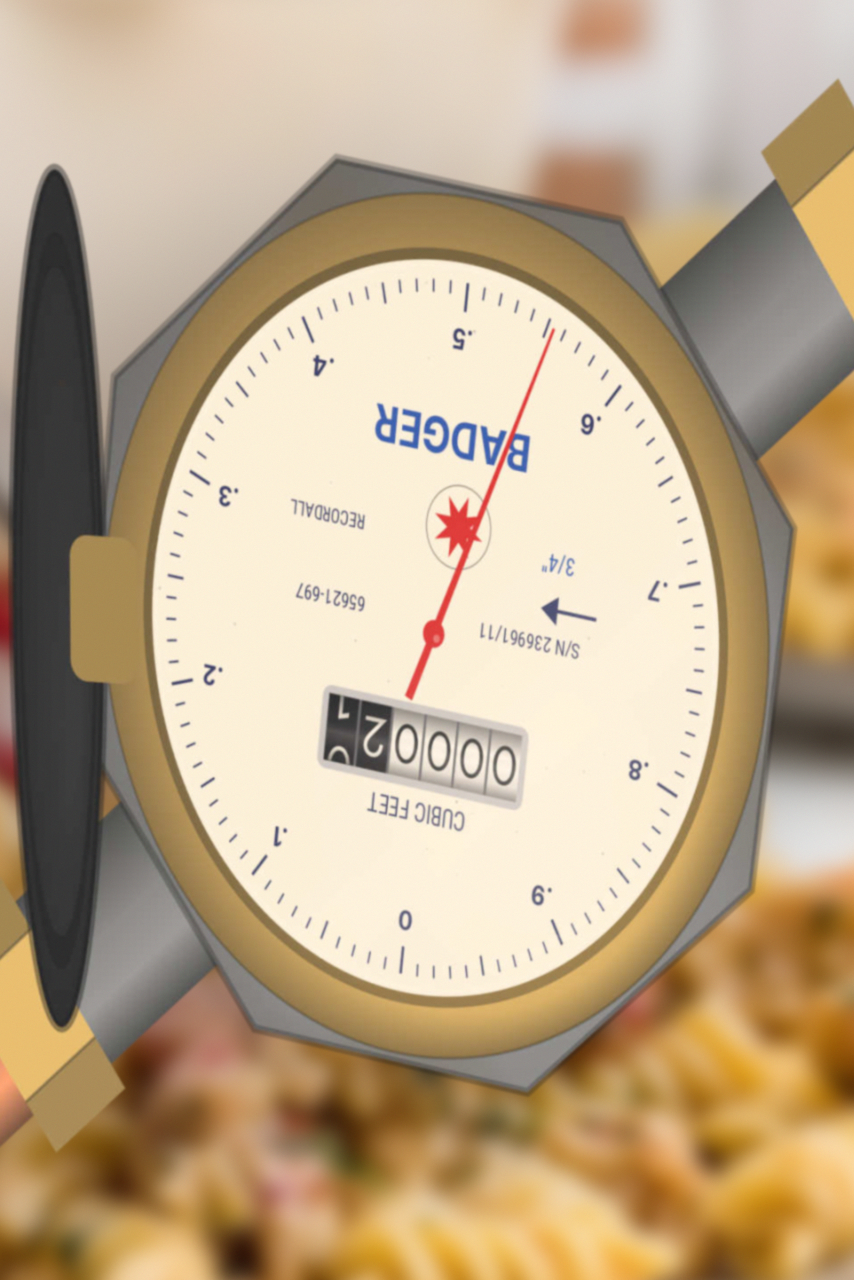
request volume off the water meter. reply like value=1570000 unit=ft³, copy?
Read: value=20.55 unit=ft³
